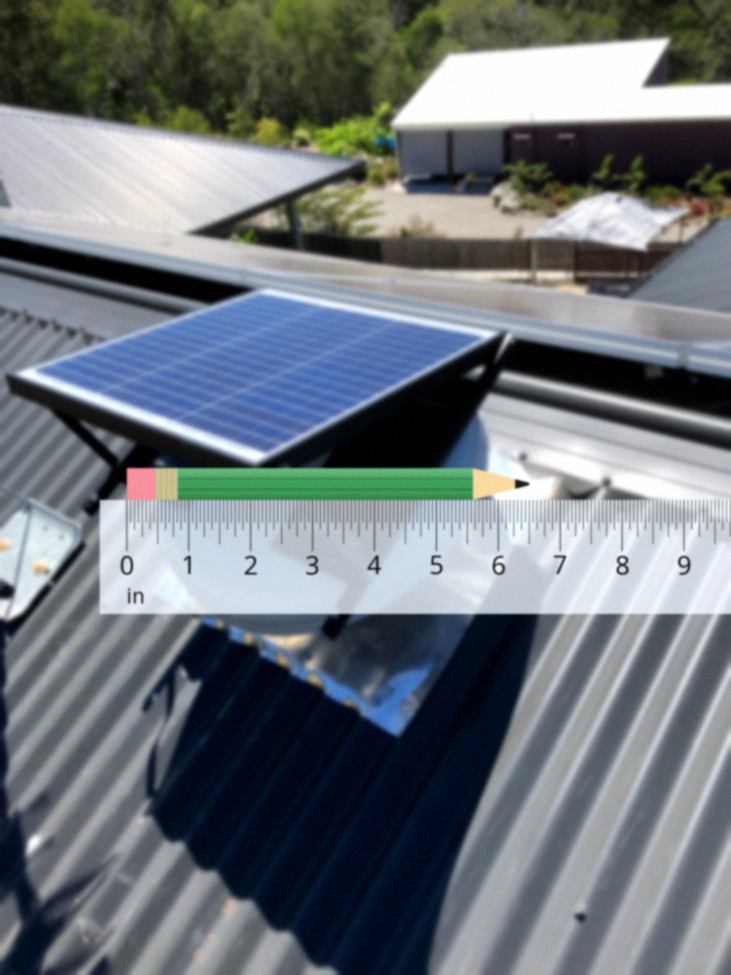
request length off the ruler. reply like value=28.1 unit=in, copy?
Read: value=6.5 unit=in
